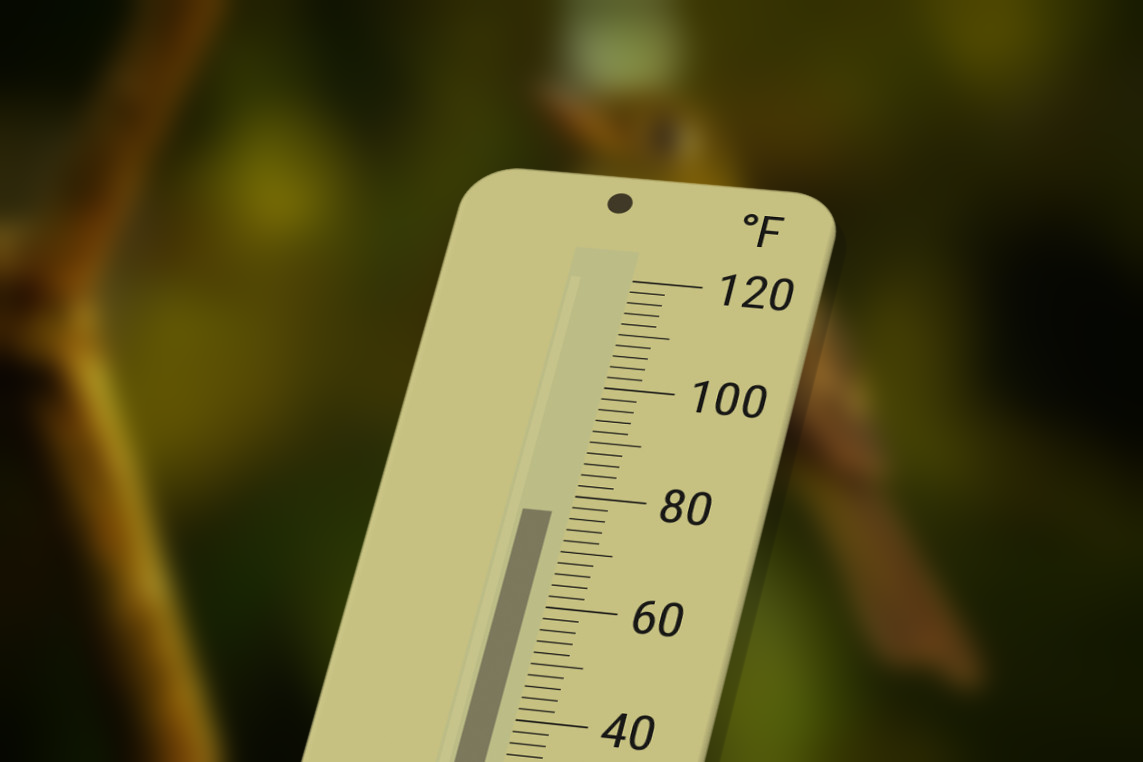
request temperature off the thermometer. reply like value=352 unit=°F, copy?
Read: value=77 unit=°F
